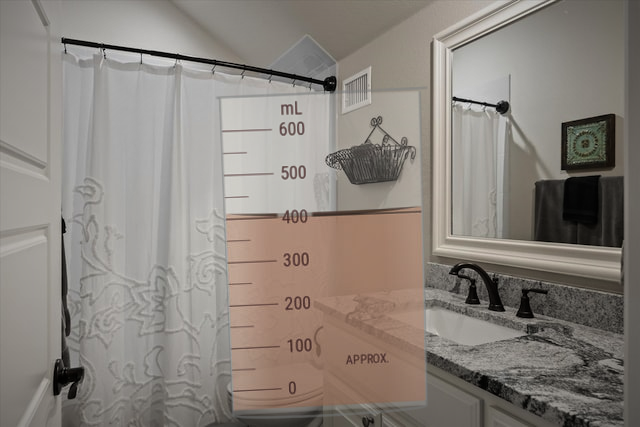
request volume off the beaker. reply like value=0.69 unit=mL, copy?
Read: value=400 unit=mL
